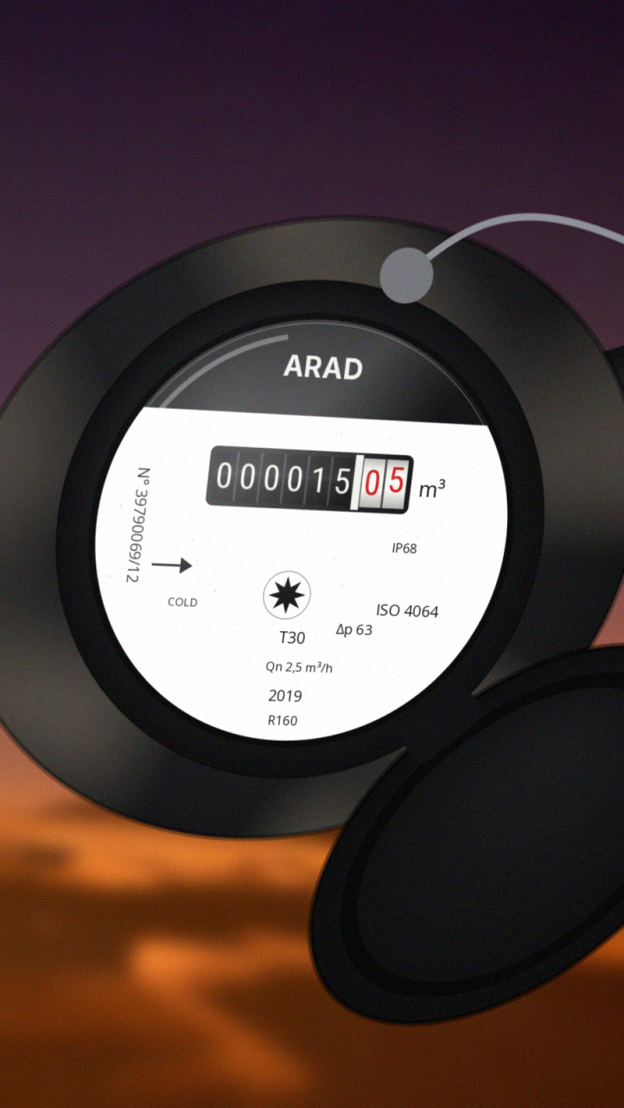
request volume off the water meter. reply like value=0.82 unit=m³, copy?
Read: value=15.05 unit=m³
